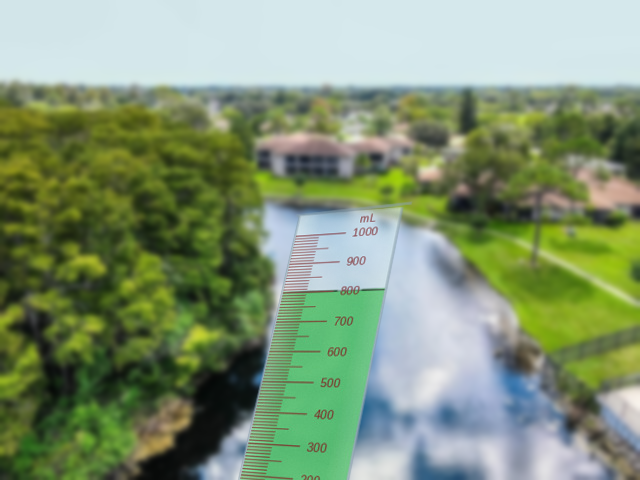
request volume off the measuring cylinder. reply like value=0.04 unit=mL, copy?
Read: value=800 unit=mL
